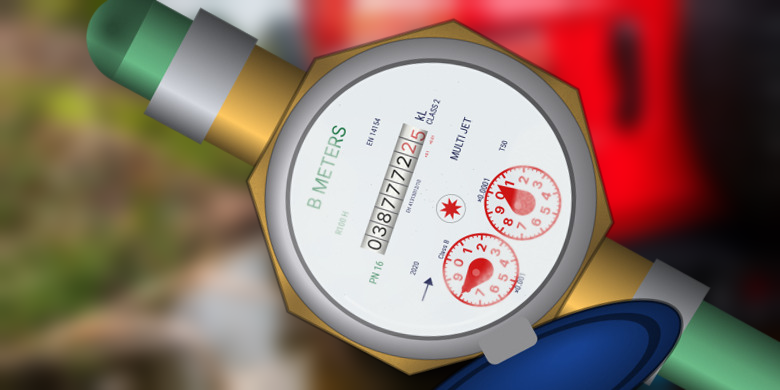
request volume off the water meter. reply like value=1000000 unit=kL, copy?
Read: value=387772.2480 unit=kL
